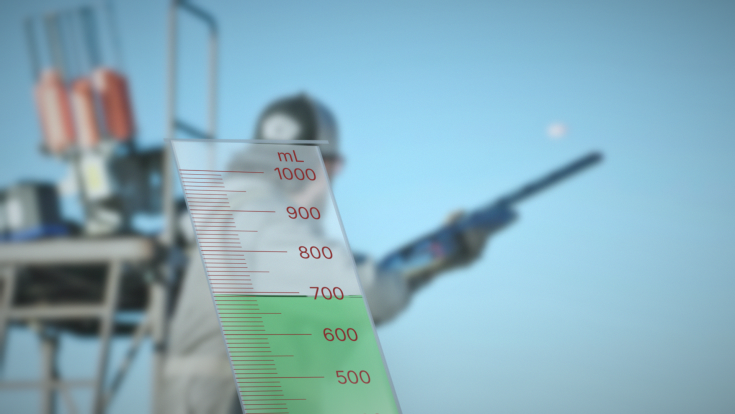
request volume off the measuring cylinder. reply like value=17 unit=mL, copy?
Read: value=690 unit=mL
